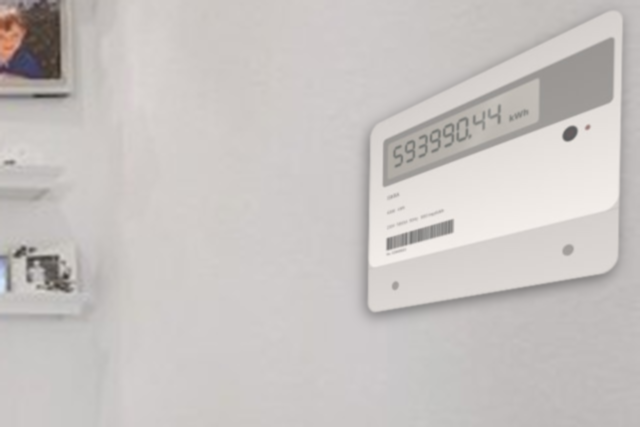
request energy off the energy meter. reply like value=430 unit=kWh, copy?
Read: value=593990.44 unit=kWh
